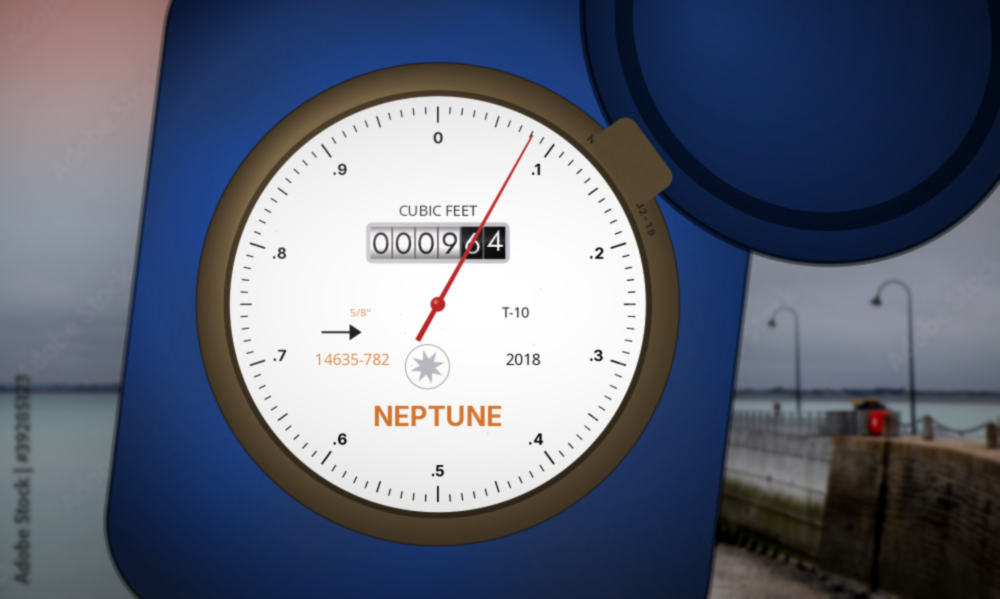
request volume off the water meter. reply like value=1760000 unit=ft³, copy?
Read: value=964.08 unit=ft³
